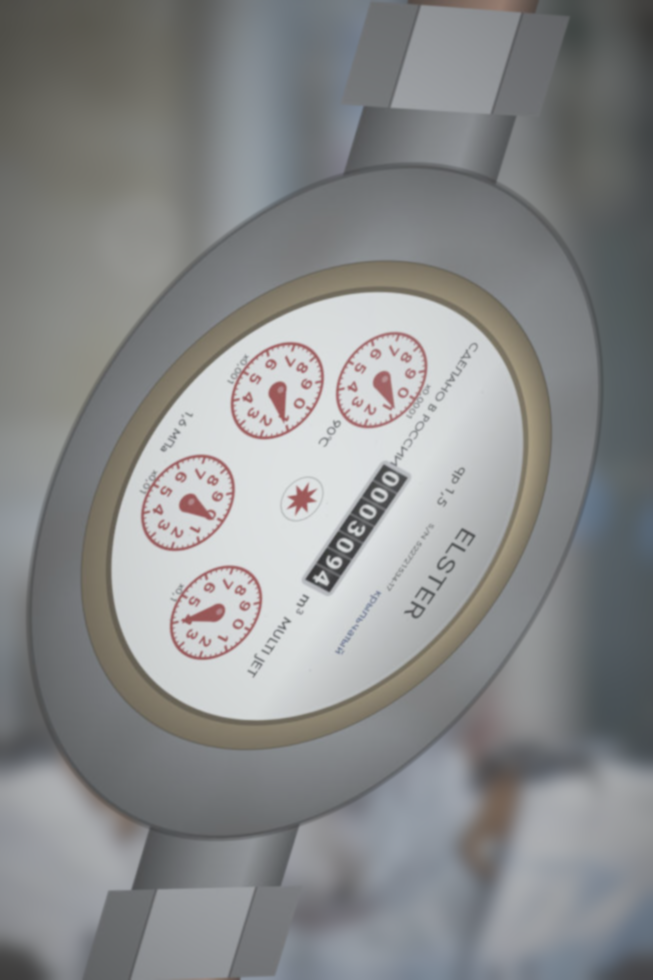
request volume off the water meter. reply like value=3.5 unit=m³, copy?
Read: value=3094.4010 unit=m³
